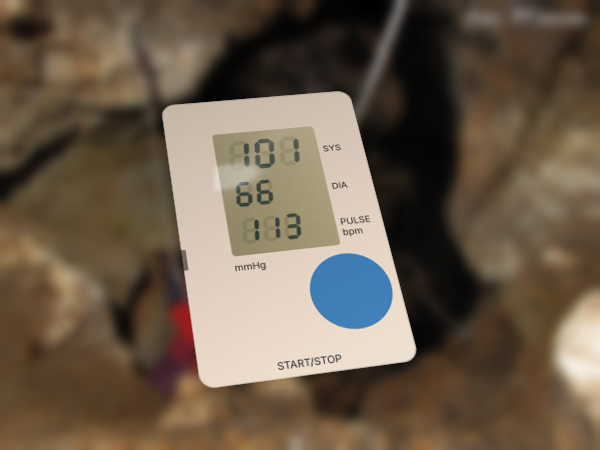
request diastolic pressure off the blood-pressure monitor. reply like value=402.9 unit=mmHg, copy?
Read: value=66 unit=mmHg
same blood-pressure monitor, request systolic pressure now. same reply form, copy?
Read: value=101 unit=mmHg
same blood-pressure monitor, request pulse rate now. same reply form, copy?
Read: value=113 unit=bpm
